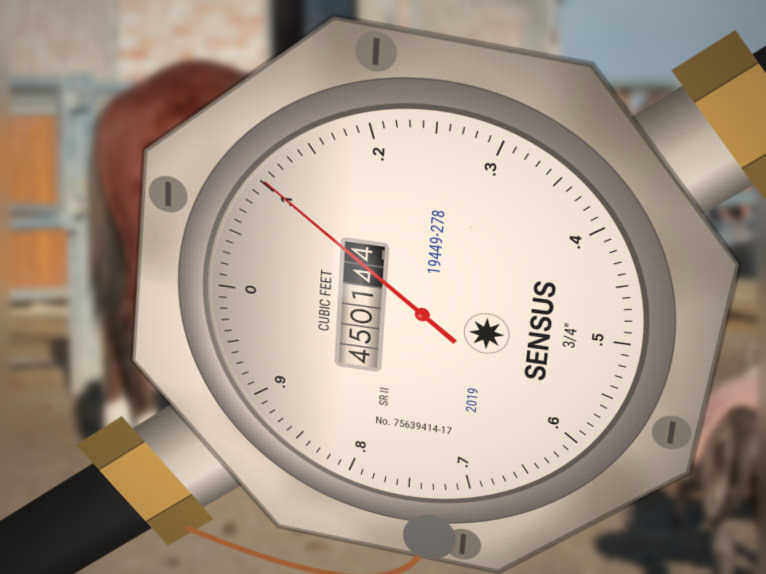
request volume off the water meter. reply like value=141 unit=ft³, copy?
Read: value=450144.10 unit=ft³
